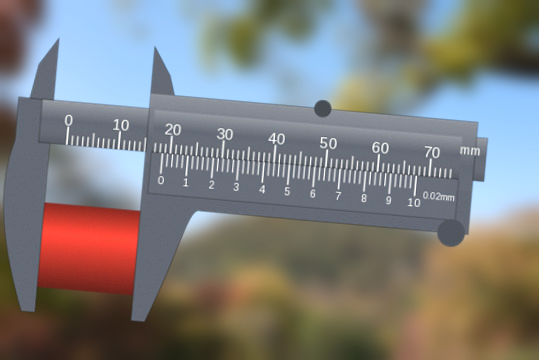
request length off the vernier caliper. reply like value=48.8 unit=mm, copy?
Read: value=18.5 unit=mm
